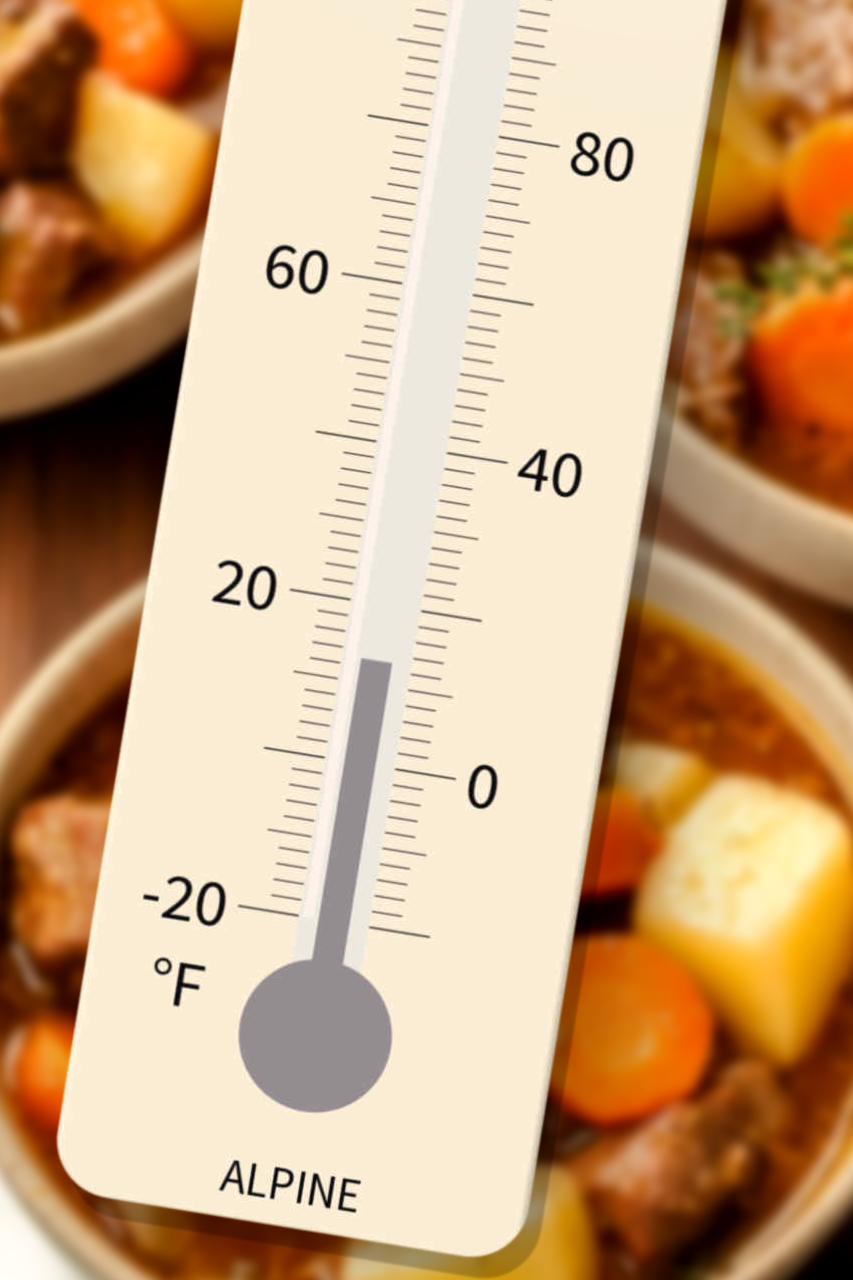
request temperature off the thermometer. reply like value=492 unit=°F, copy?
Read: value=13 unit=°F
